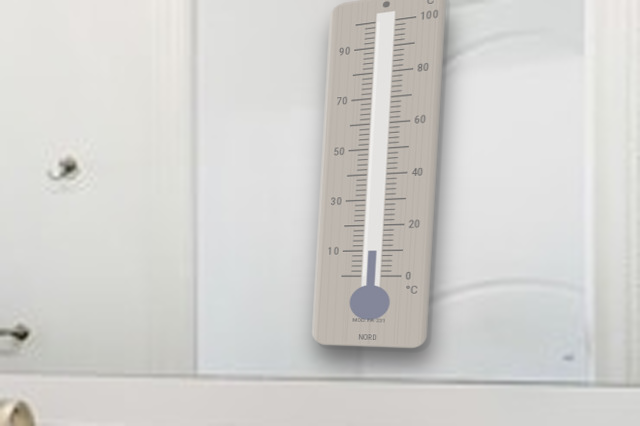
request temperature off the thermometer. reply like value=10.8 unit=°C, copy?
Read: value=10 unit=°C
